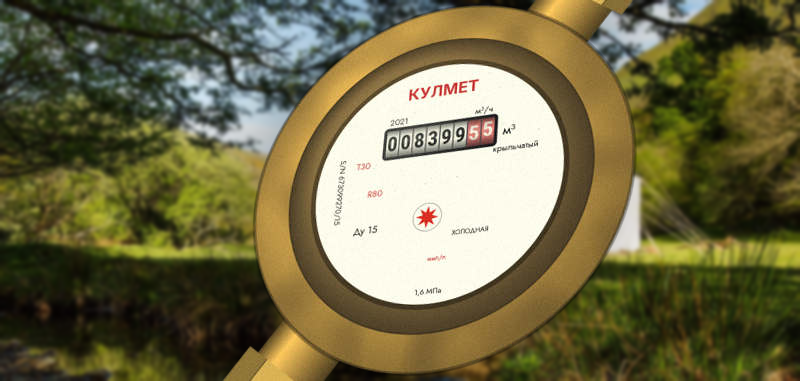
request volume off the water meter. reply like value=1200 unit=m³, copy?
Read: value=8399.55 unit=m³
